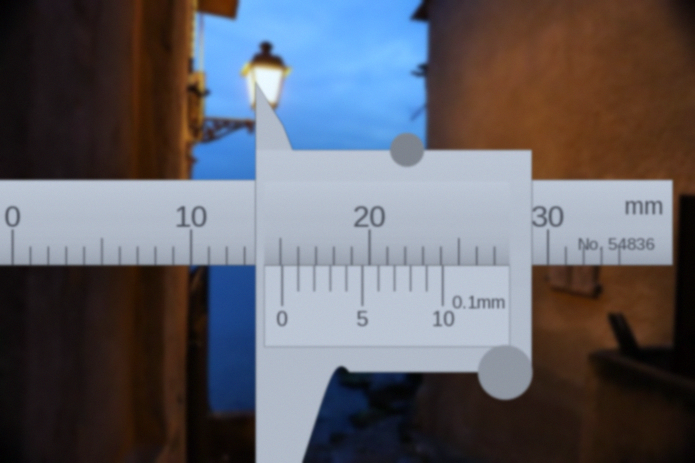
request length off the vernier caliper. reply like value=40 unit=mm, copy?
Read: value=15.1 unit=mm
